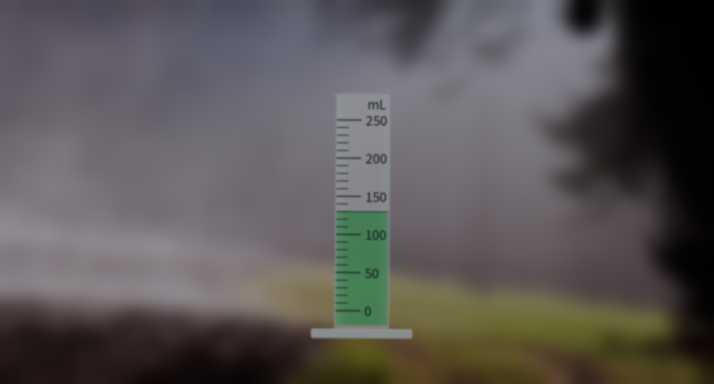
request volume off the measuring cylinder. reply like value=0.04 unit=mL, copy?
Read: value=130 unit=mL
